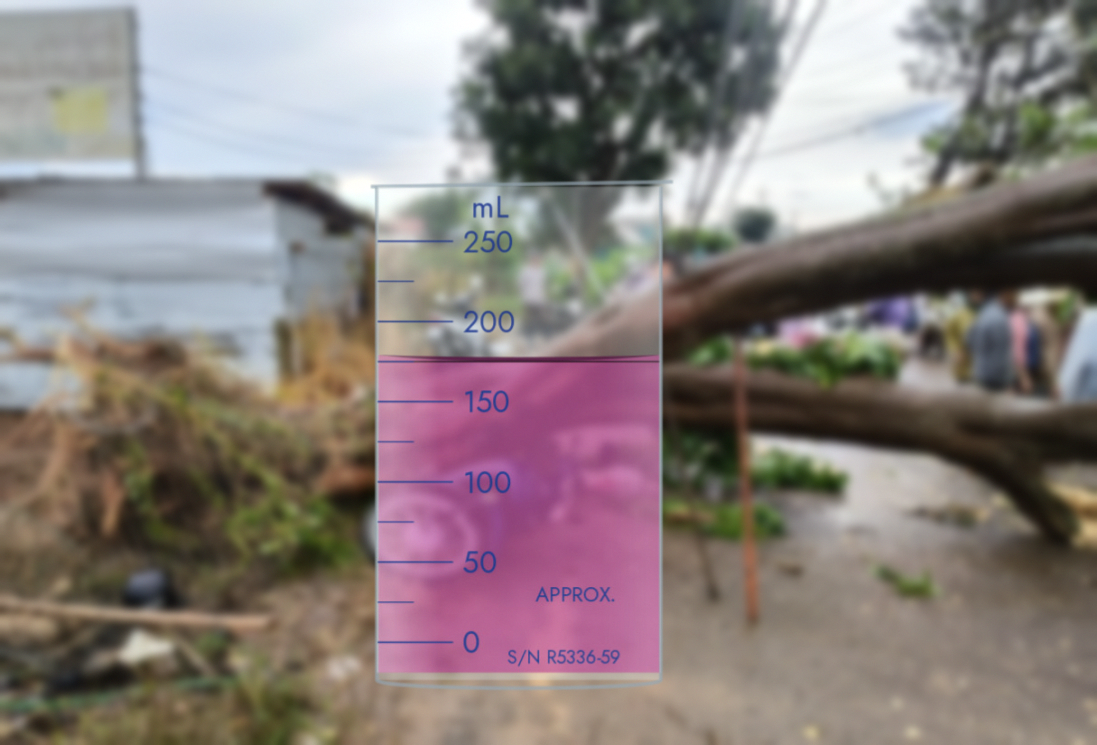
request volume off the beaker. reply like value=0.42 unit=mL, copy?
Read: value=175 unit=mL
